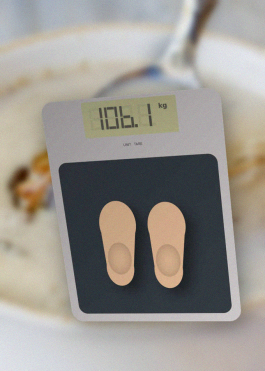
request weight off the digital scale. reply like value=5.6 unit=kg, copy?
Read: value=106.1 unit=kg
